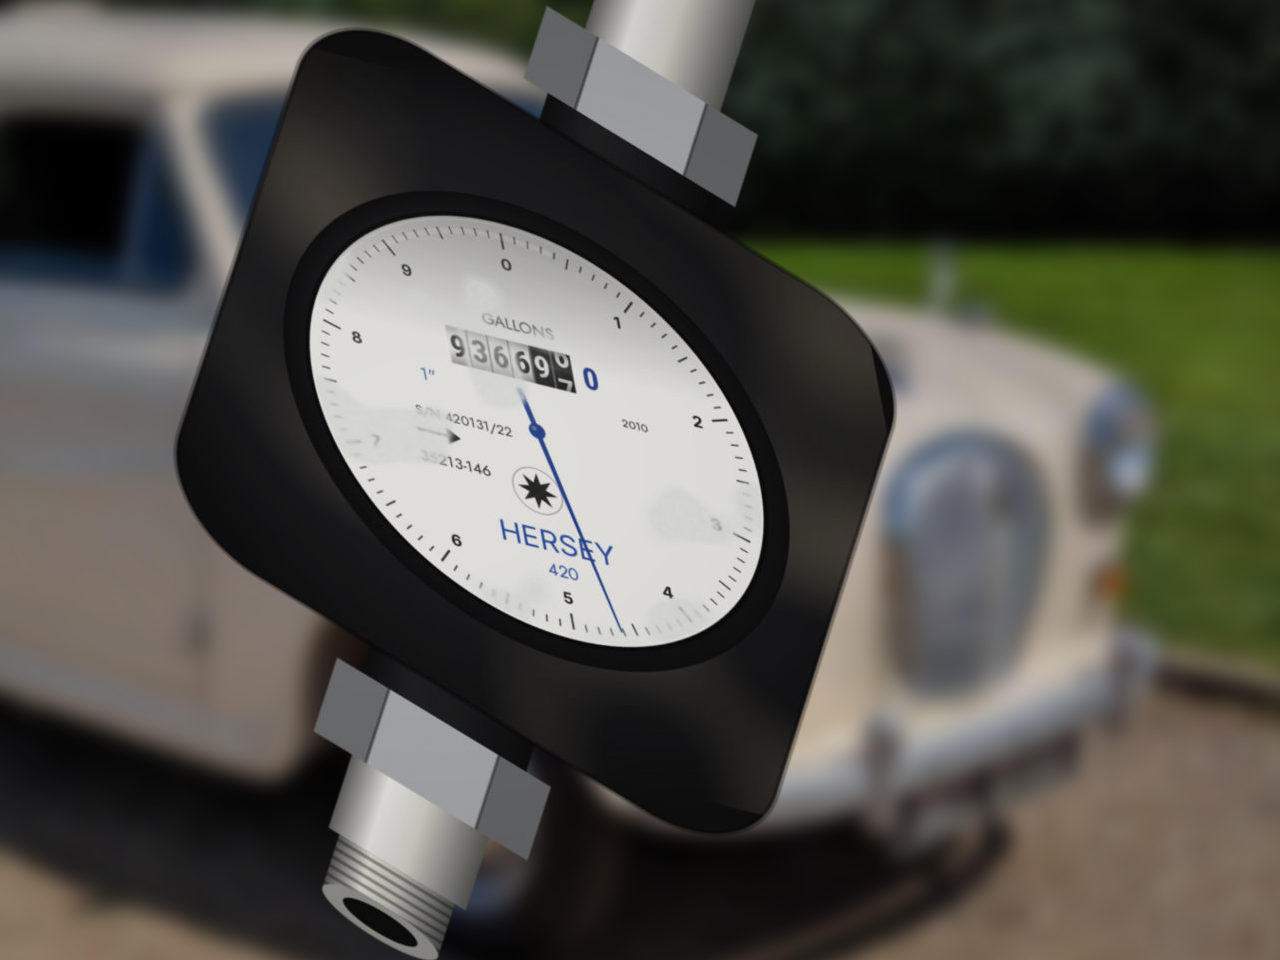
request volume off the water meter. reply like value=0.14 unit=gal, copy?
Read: value=9366964.6 unit=gal
